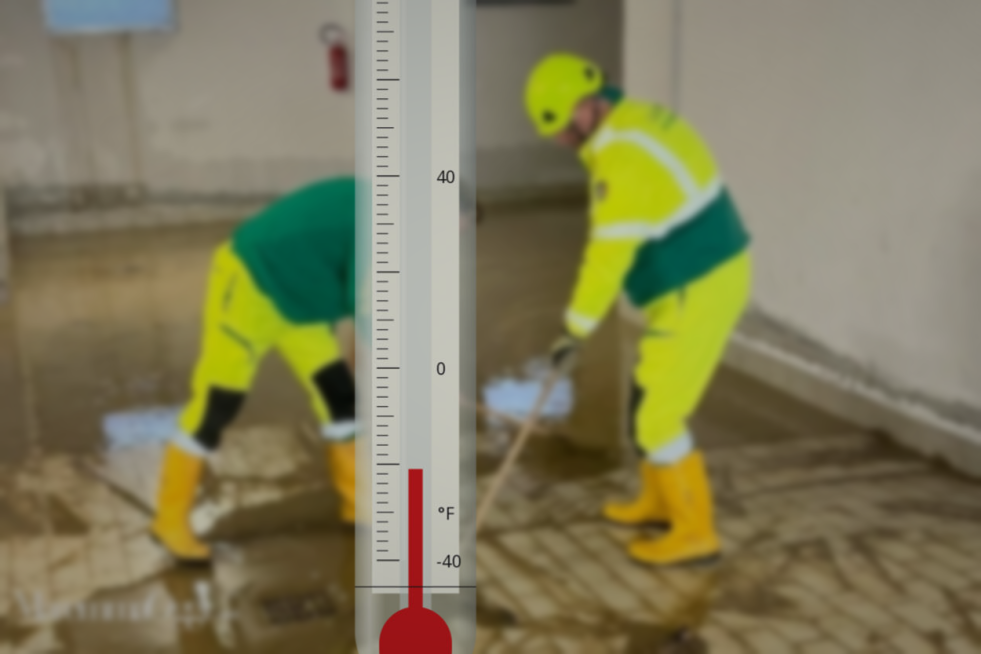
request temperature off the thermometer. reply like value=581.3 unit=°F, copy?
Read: value=-21 unit=°F
